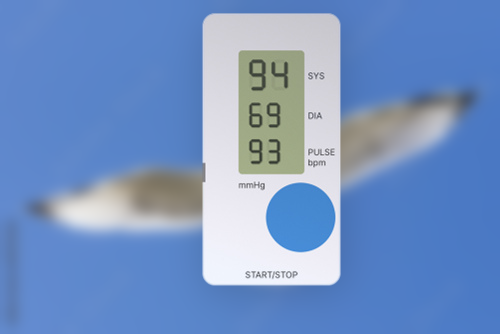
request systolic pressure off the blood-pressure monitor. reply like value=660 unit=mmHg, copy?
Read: value=94 unit=mmHg
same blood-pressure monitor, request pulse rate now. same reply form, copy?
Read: value=93 unit=bpm
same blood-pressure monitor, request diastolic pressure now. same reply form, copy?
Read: value=69 unit=mmHg
